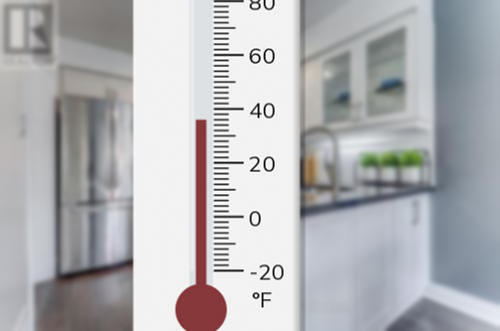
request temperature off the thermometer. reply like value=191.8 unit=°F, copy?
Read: value=36 unit=°F
